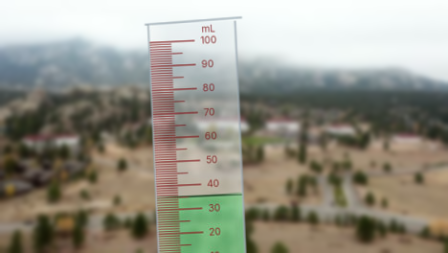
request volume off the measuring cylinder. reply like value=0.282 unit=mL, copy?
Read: value=35 unit=mL
